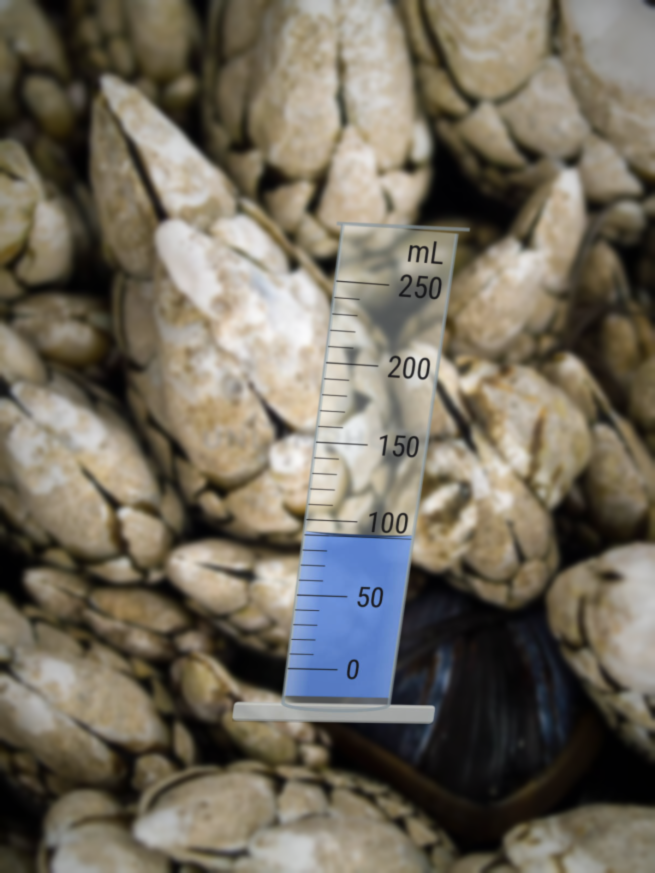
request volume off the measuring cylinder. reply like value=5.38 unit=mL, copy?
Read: value=90 unit=mL
